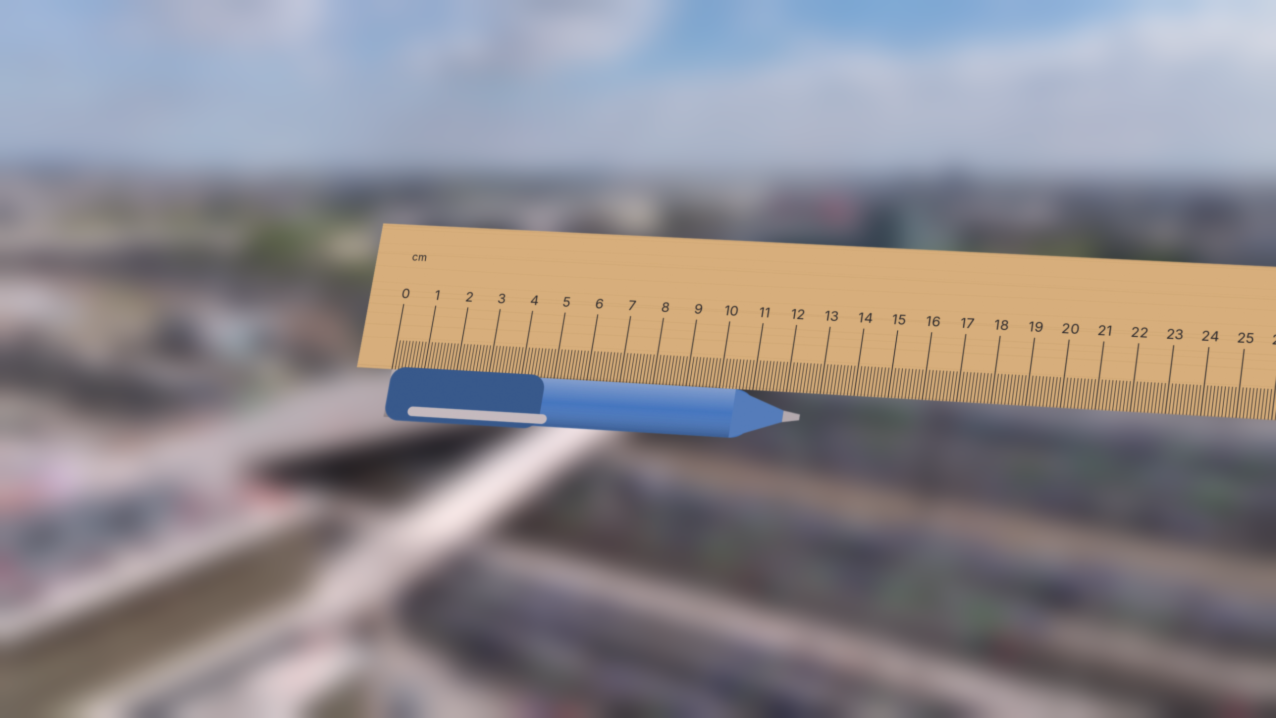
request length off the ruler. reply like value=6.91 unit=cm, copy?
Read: value=12.5 unit=cm
